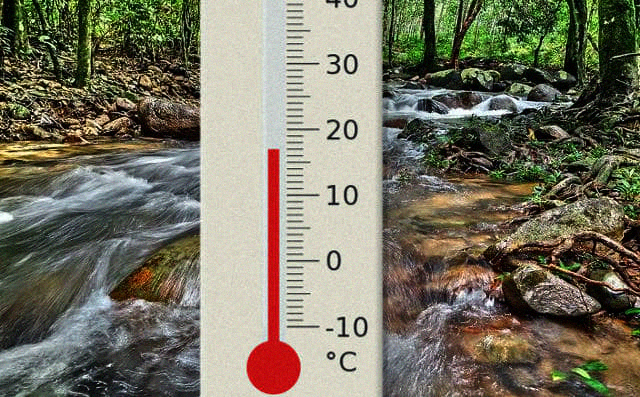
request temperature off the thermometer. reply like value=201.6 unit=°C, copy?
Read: value=17 unit=°C
